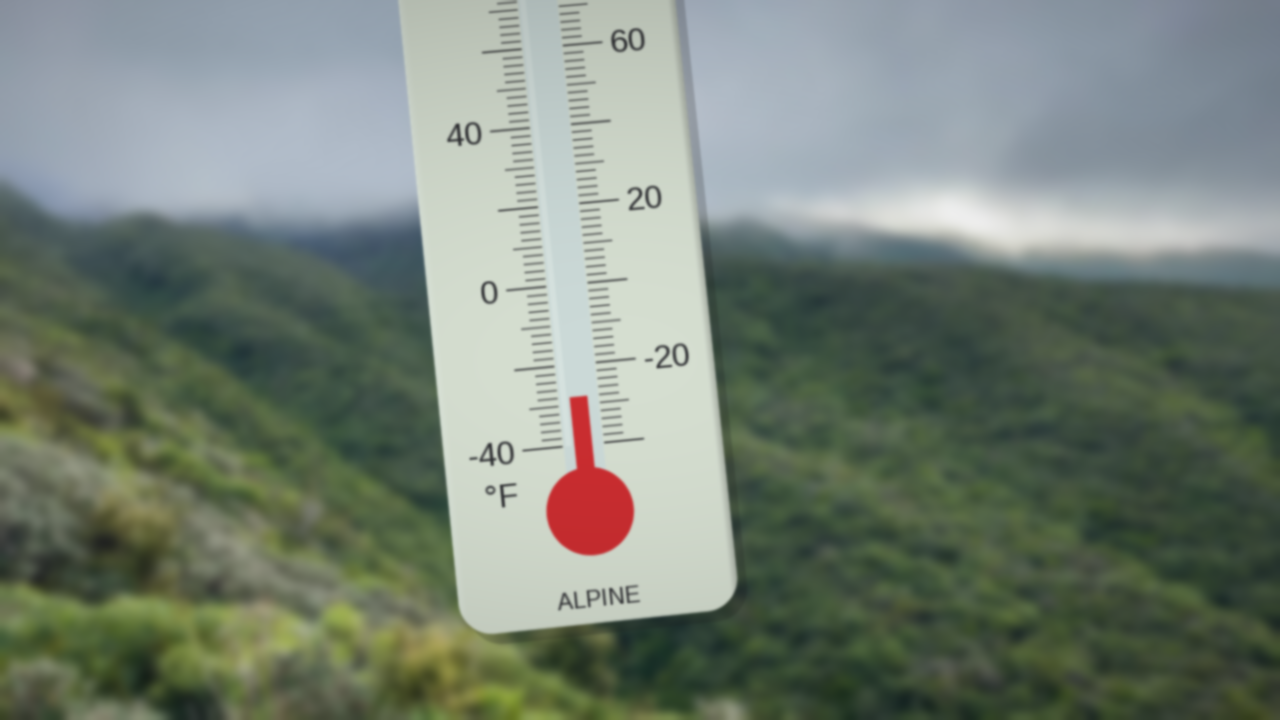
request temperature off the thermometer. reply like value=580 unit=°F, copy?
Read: value=-28 unit=°F
